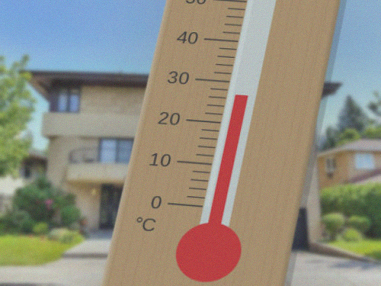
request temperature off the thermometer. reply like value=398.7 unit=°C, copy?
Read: value=27 unit=°C
